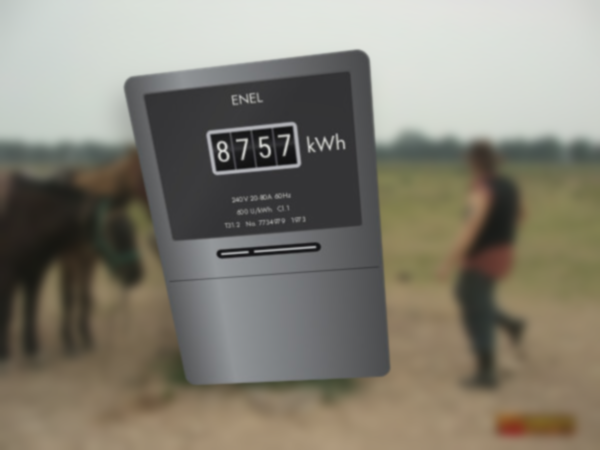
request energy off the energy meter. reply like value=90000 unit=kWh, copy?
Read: value=8757 unit=kWh
